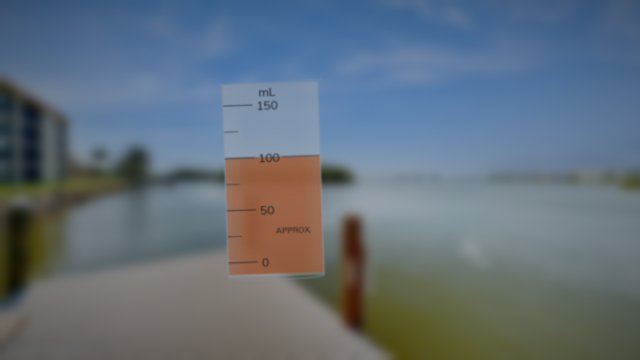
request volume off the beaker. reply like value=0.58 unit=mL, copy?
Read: value=100 unit=mL
